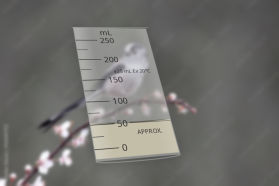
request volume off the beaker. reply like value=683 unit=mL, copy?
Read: value=50 unit=mL
